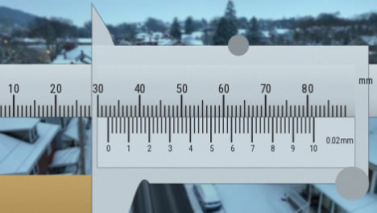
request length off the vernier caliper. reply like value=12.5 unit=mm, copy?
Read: value=32.5 unit=mm
